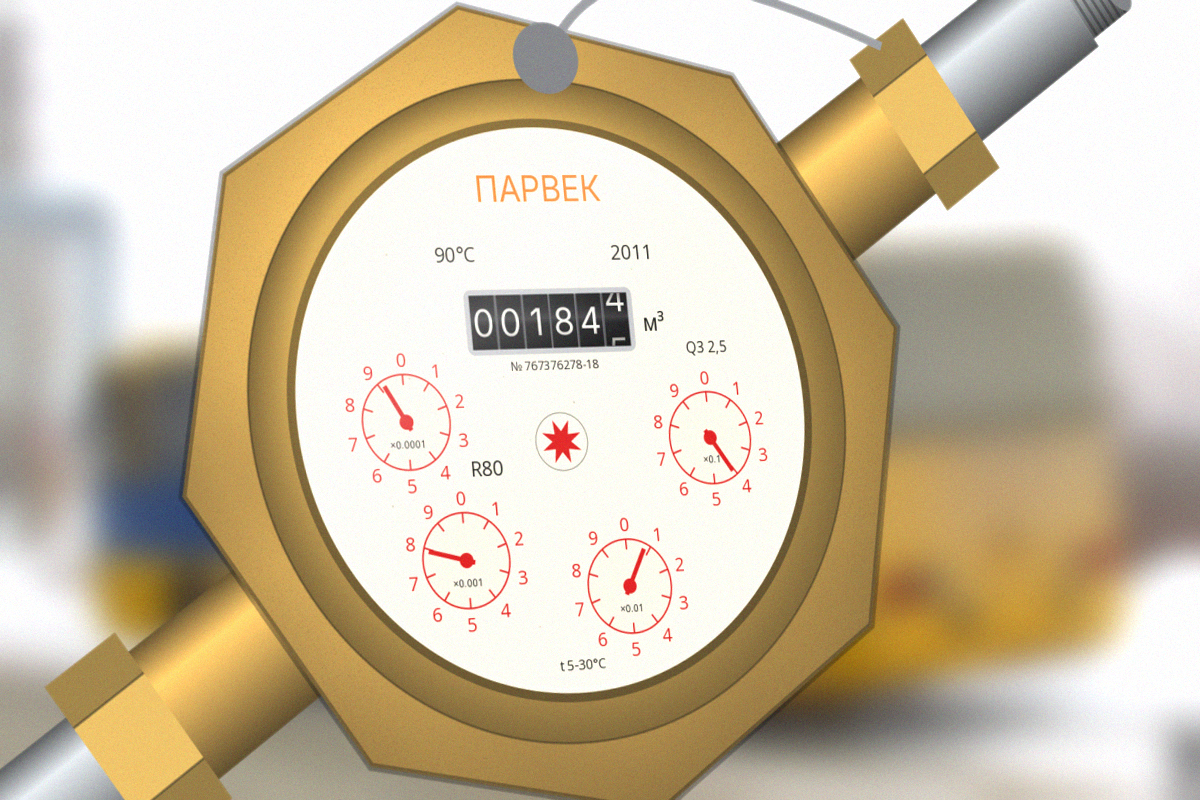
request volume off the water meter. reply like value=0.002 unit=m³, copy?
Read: value=1844.4079 unit=m³
